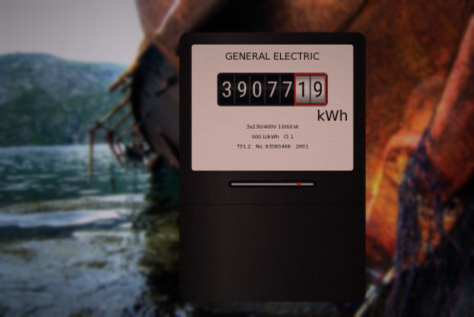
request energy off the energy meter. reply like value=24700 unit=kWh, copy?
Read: value=39077.19 unit=kWh
